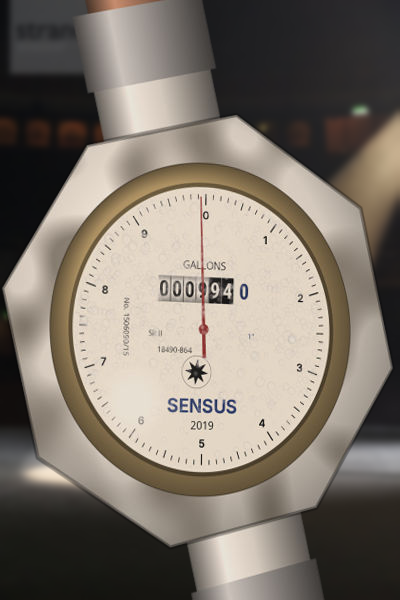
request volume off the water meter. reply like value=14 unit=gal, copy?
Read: value=9939.9 unit=gal
